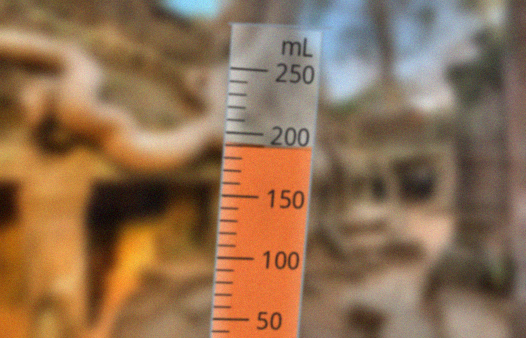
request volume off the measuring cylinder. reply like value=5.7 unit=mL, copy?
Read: value=190 unit=mL
